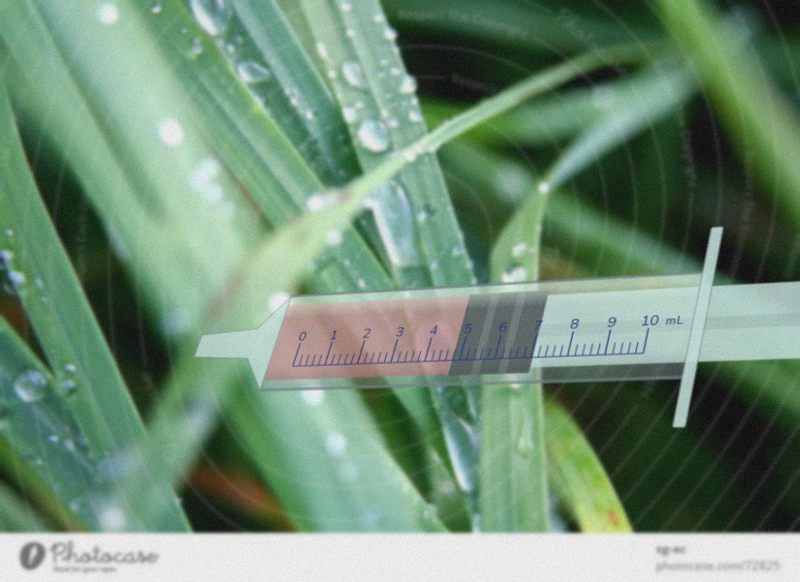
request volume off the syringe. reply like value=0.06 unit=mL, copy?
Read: value=4.8 unit=mL
